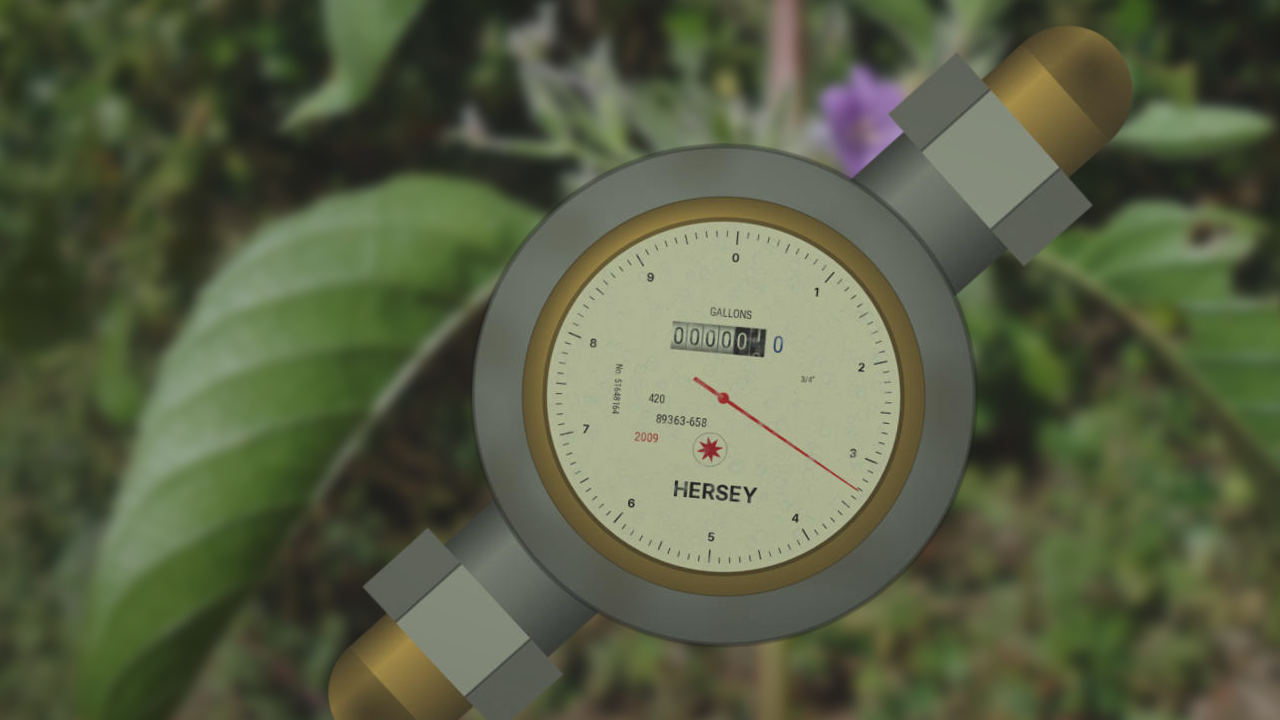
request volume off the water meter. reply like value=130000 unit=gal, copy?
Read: value=13.3 unit=gal
